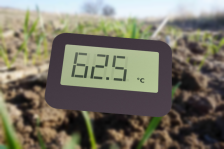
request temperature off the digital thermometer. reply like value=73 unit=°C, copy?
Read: value=62.5 unit=°C
